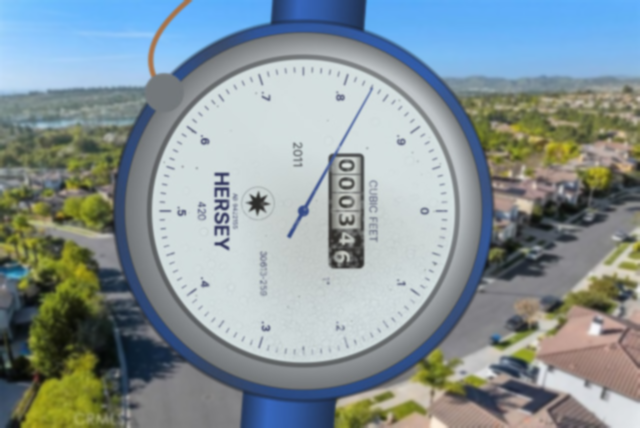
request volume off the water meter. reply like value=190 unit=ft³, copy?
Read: value=345.83 unit=ft³
